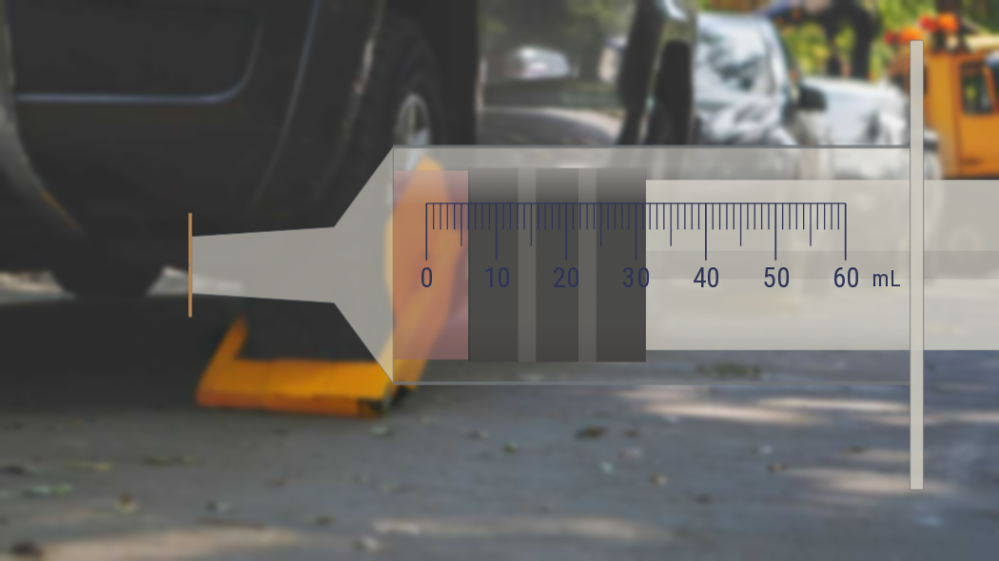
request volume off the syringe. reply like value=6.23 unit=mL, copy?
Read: value=6 unit=mL
